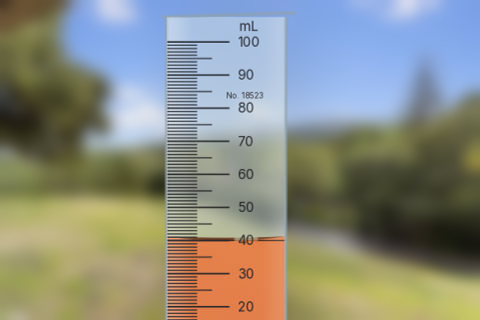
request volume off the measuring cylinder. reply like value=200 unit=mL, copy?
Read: value=40 unit=mL
